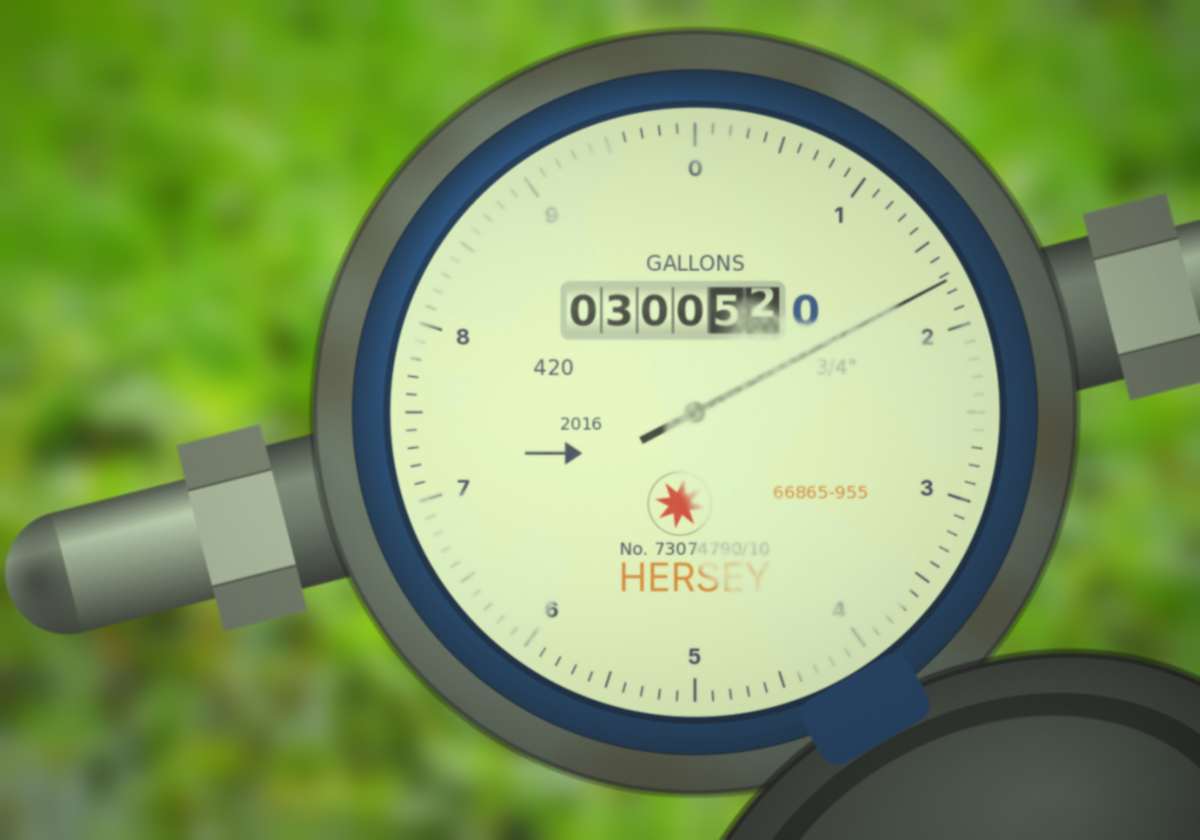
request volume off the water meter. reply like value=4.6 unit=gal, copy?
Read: value=300521.7 unit=gal
